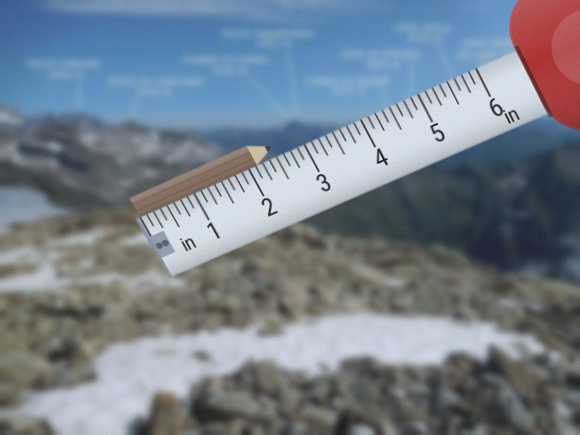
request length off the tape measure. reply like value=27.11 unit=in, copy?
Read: value=2.5 unit=in
